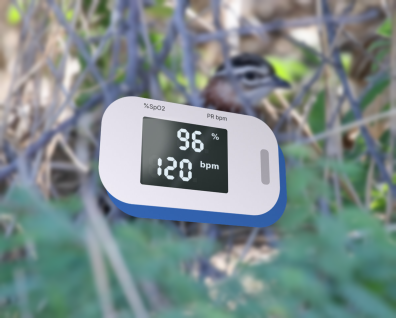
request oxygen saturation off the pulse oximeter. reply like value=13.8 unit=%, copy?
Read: value=96 unit=%
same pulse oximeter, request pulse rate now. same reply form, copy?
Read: value=120 unit=bpm
